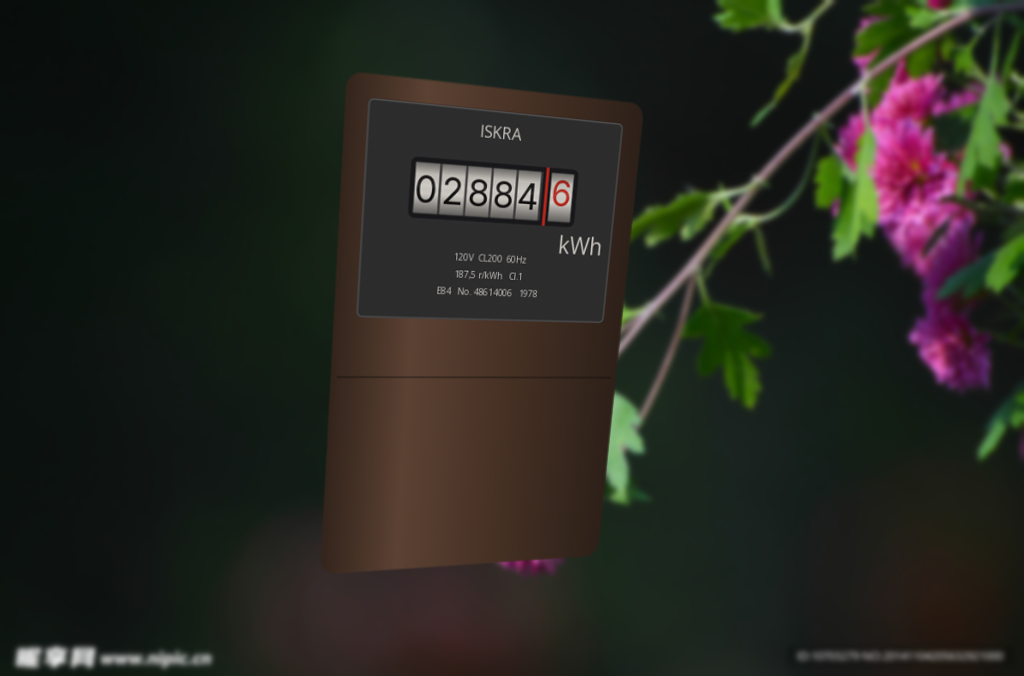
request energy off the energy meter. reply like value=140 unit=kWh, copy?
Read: value=2884.6 unit=kWh
